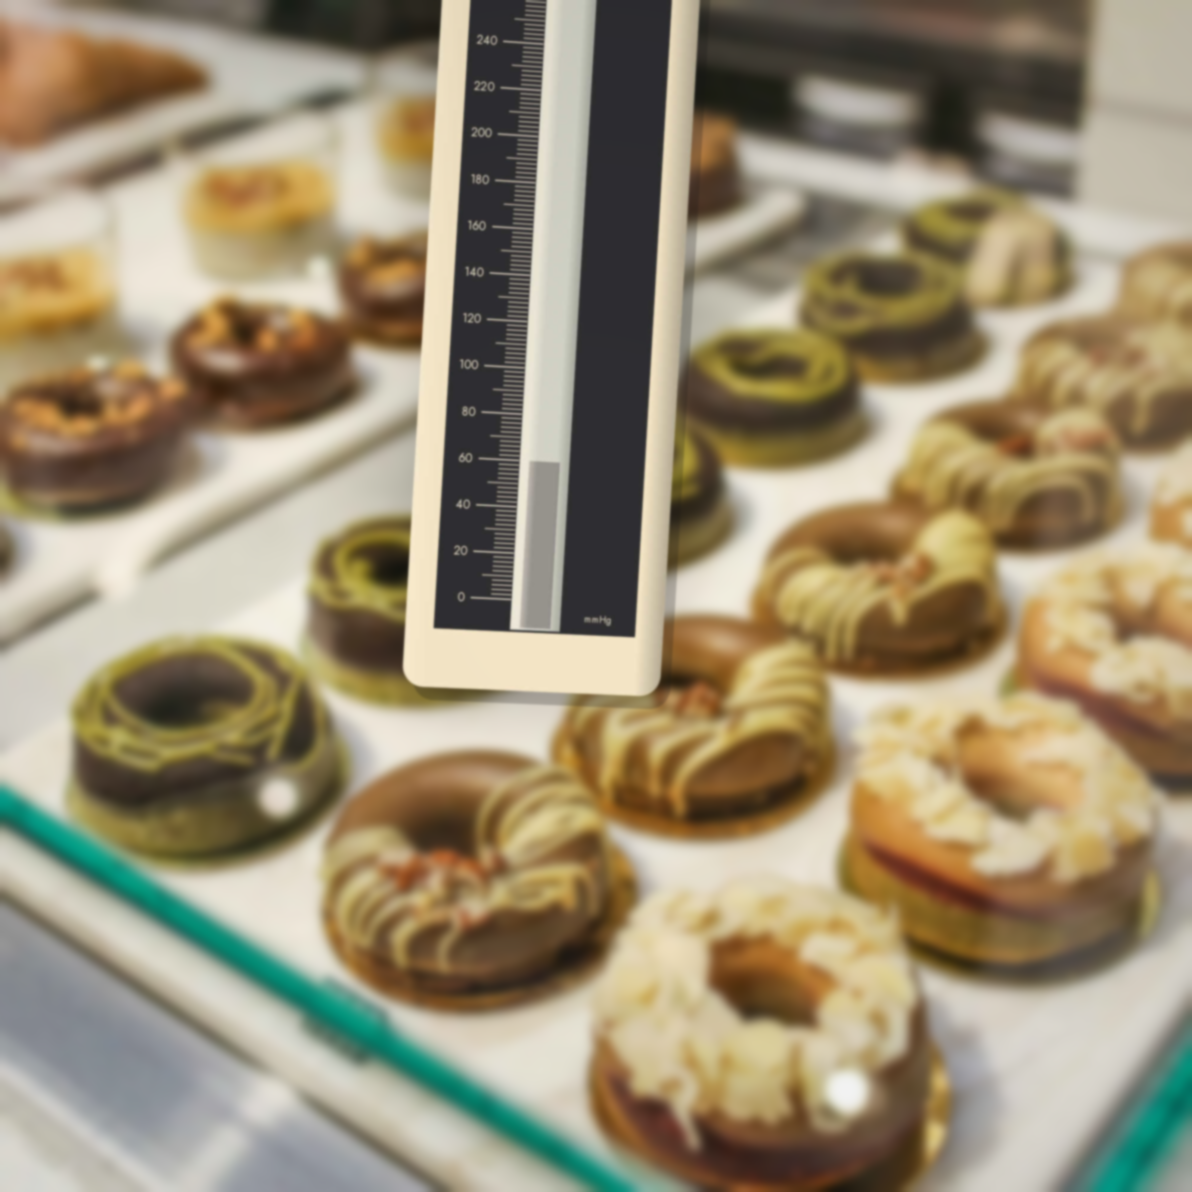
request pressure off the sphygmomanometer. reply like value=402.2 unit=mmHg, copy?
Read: value=60 unit=mmHg
